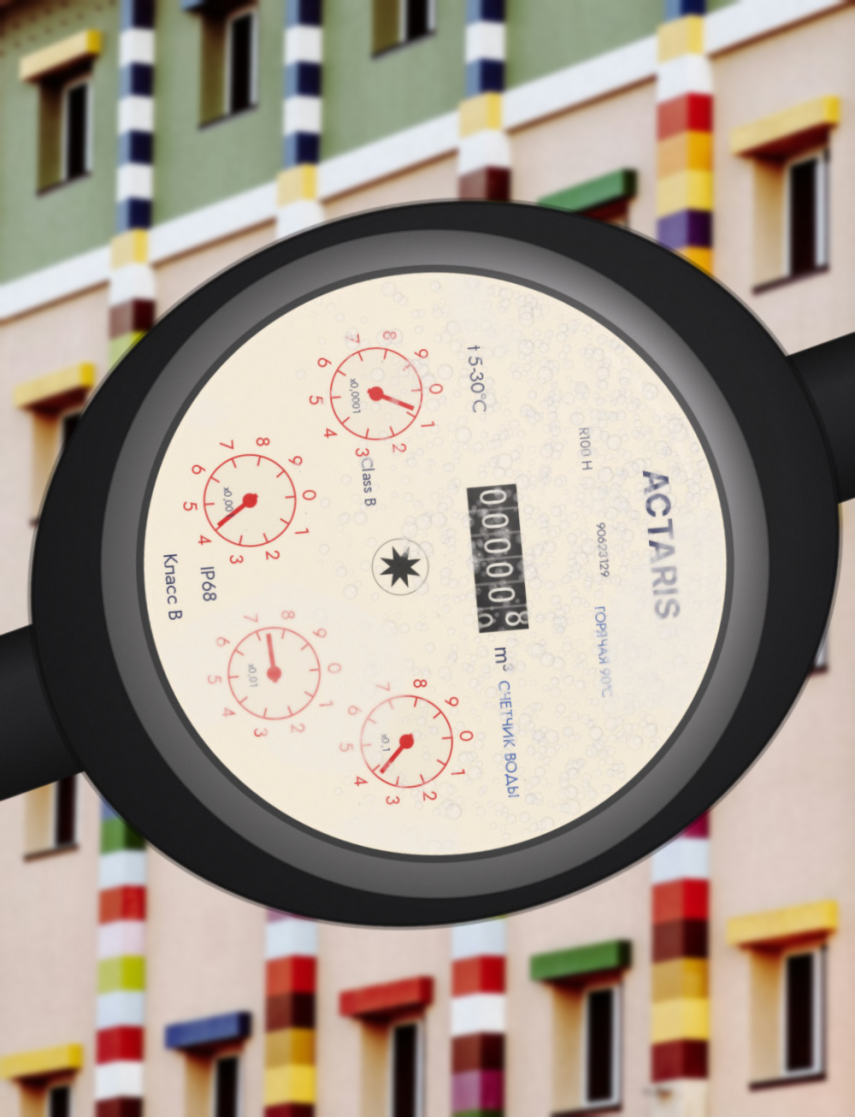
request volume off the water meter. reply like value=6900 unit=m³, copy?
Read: value=8.3740 unit=m³
